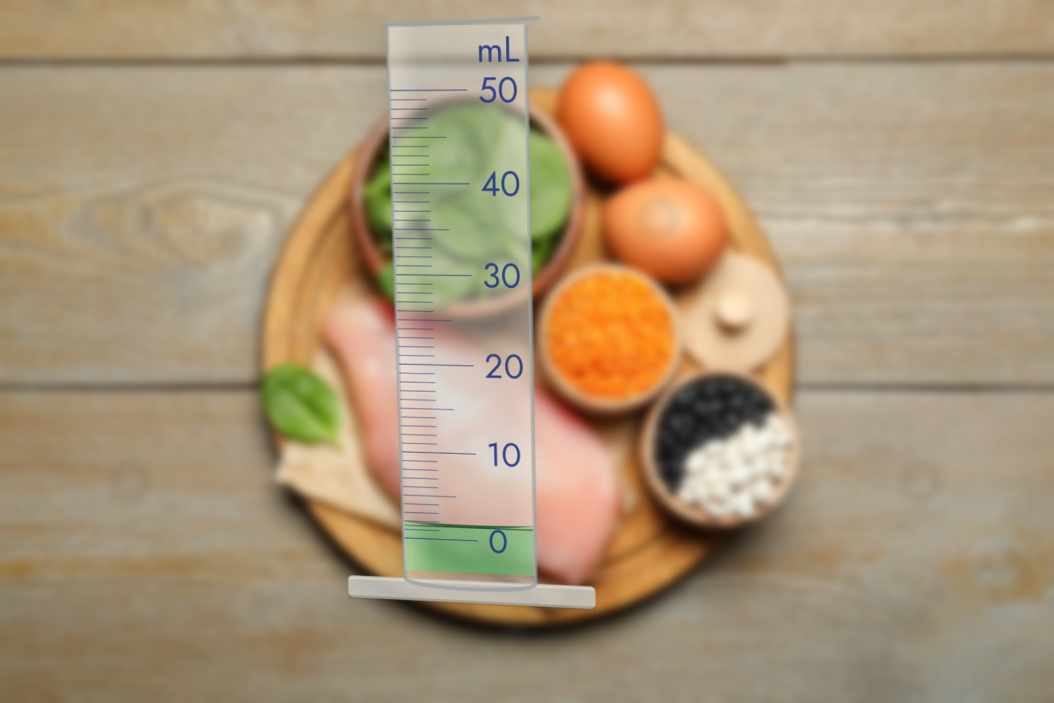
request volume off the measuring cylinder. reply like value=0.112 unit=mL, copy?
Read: value=1.5 unit=mL
